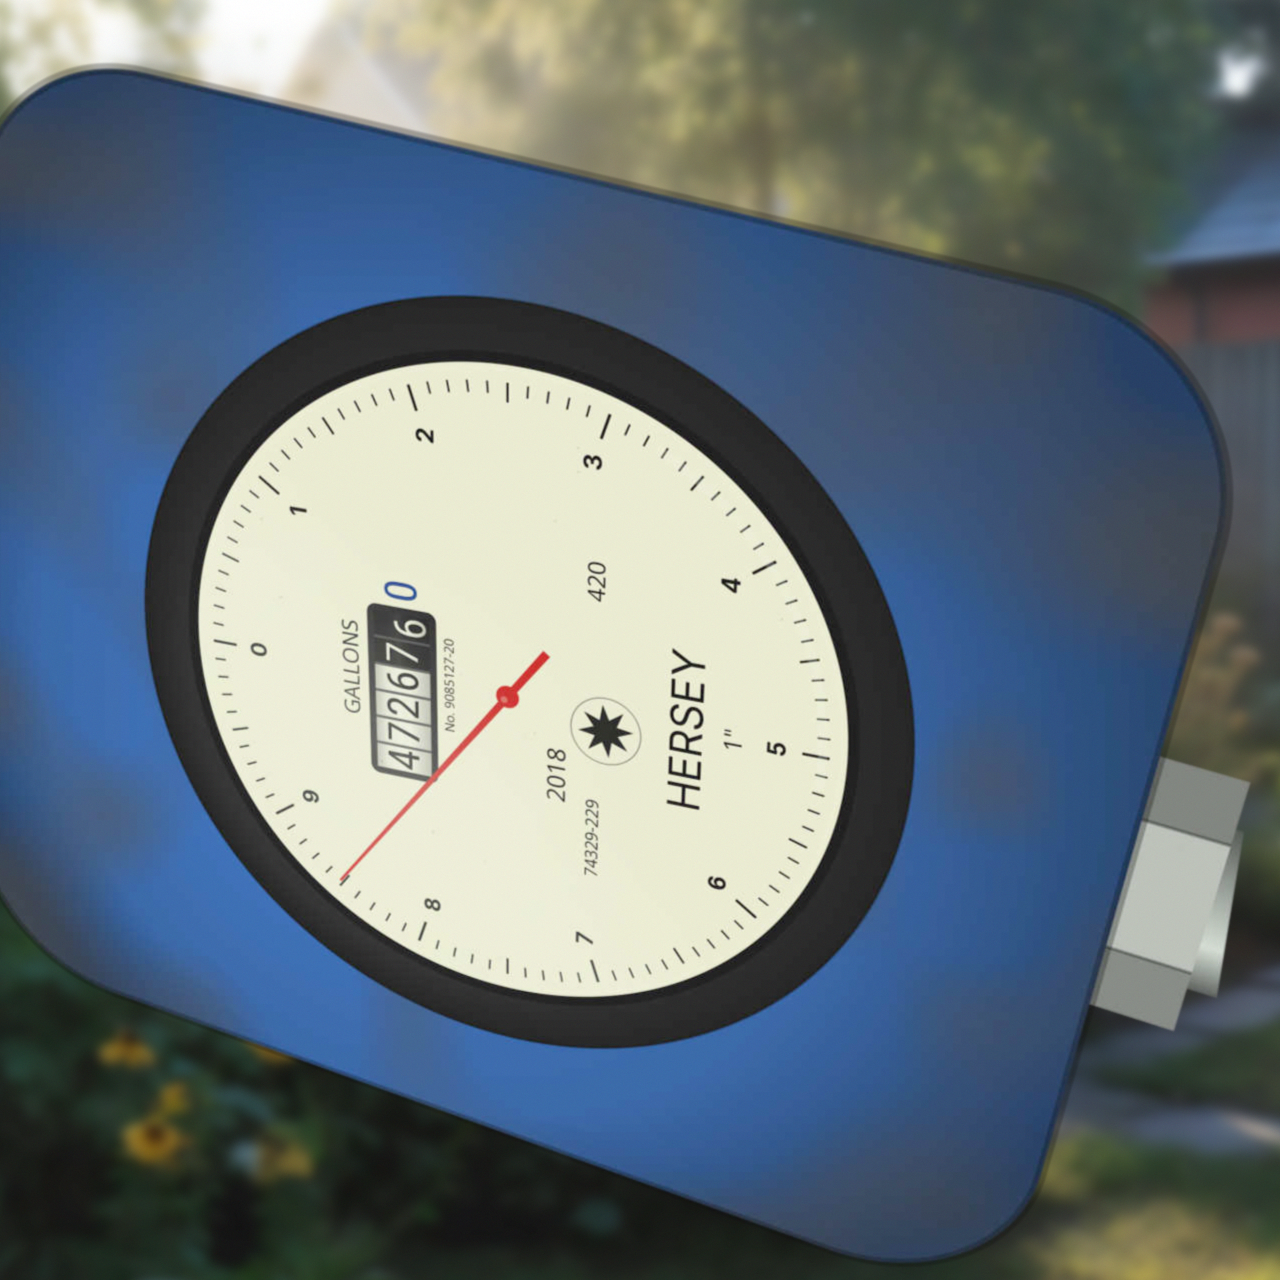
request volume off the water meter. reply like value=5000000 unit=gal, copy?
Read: value=4726758.5 unit=gal
